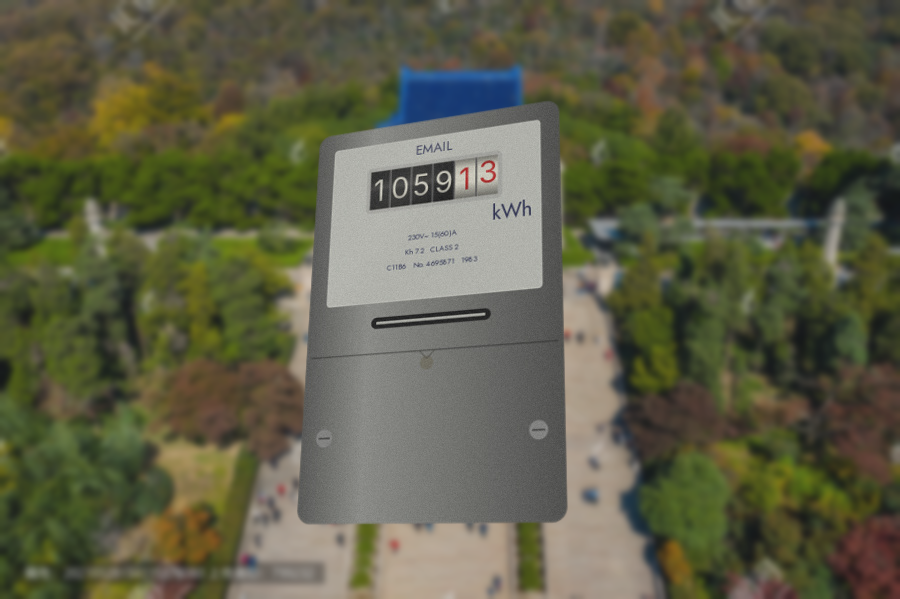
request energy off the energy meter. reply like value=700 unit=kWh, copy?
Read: value=1059.13 unit=kWh
